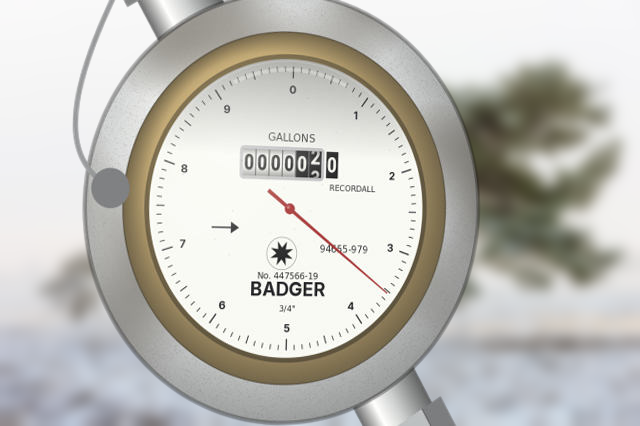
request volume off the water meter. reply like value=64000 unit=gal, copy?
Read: value=23.5 unit=gal
